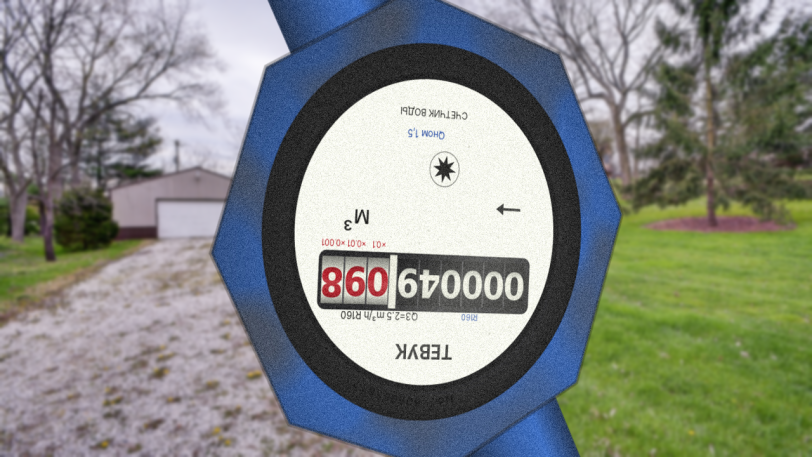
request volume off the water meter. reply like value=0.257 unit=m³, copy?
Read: value=49.098 unit=m³
